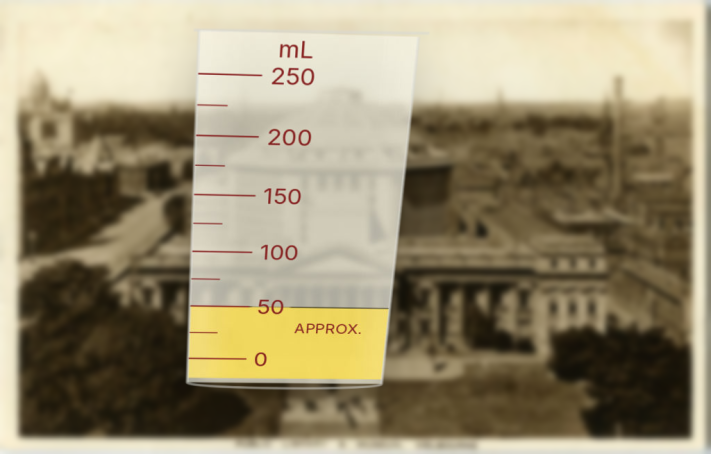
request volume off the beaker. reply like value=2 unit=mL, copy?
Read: value=50 unit=mL
